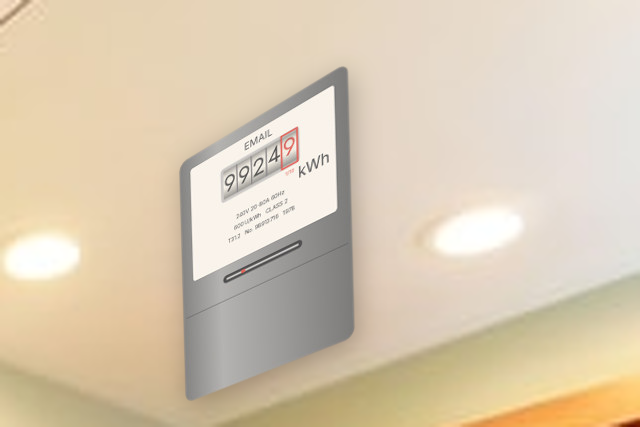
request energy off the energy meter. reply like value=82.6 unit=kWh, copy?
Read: value=9924.9 unit=kWh
